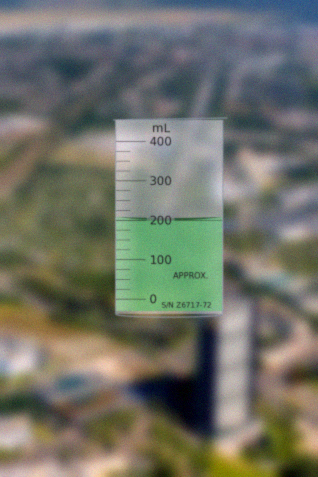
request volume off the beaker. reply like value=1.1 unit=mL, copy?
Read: value=200 unit=mL
